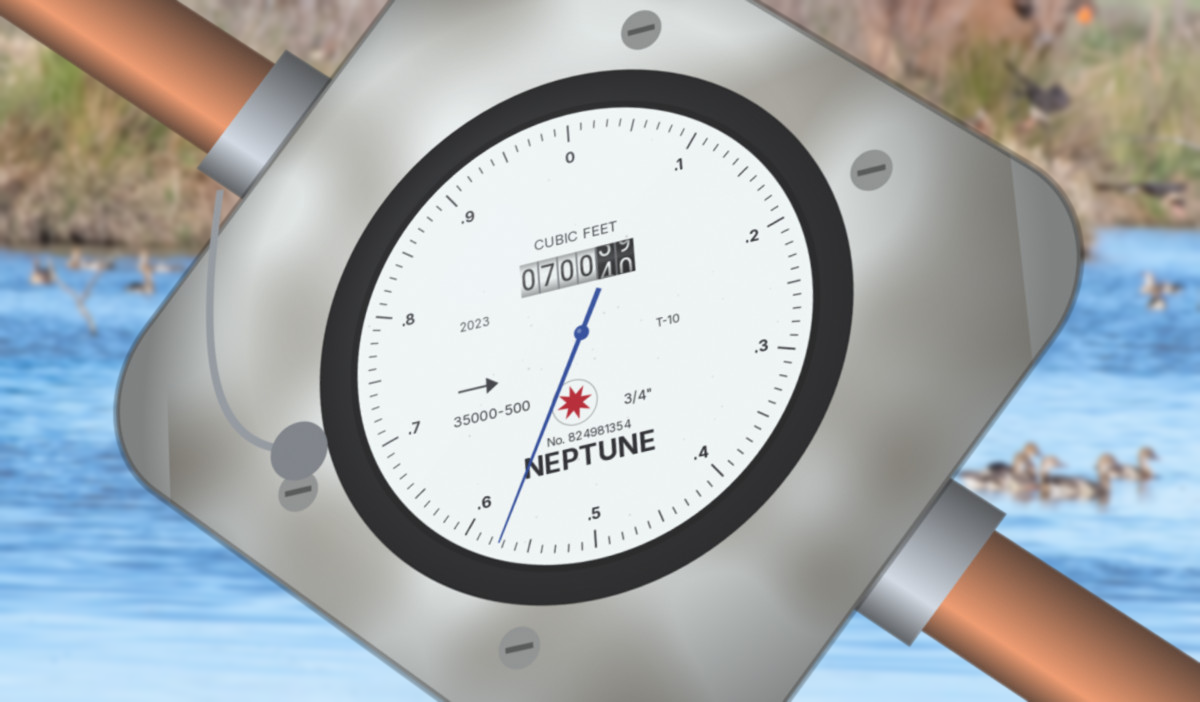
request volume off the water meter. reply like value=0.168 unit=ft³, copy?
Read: value=70039.57 unit=ft³
